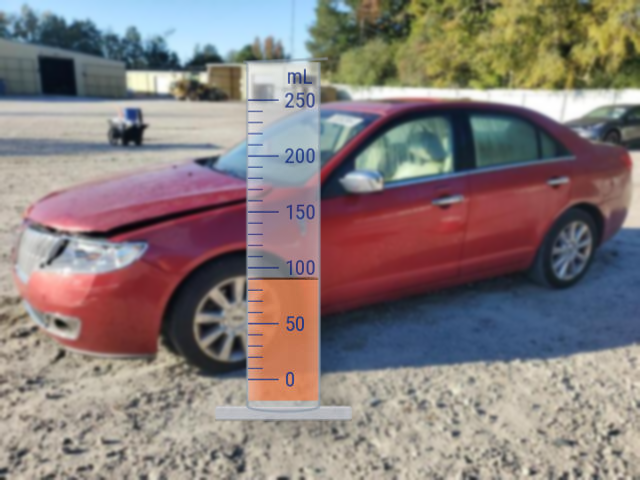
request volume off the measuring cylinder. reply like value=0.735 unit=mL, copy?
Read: value=90 unit=mL
